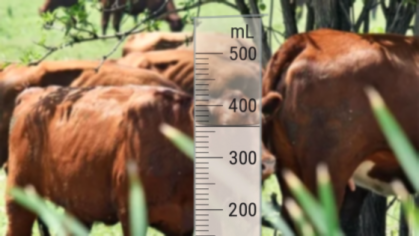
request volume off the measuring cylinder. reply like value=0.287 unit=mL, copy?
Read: value=360 unit=mL
